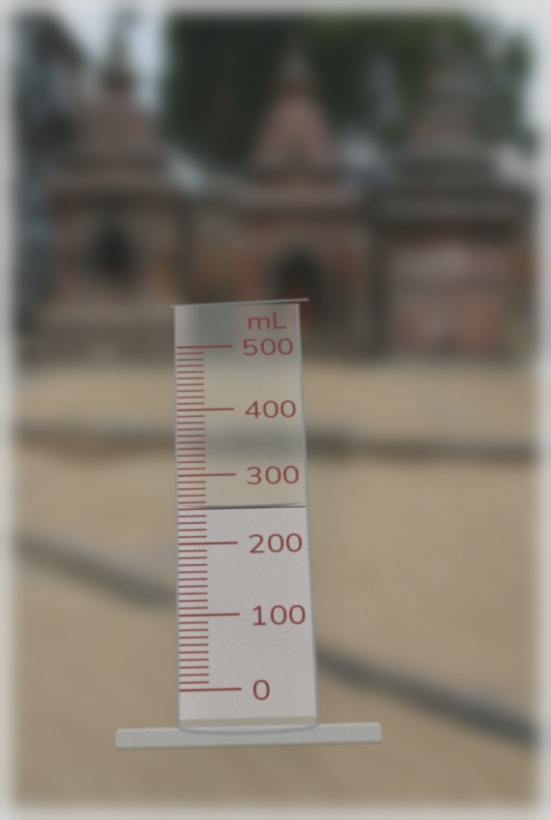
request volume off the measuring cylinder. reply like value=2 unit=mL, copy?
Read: value=250 unit=mL
